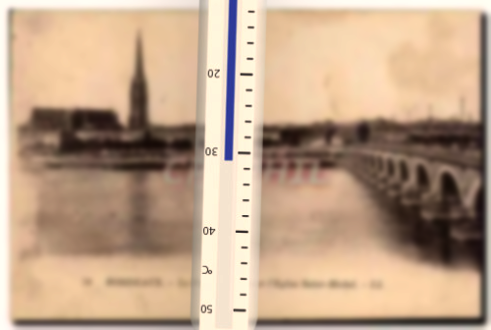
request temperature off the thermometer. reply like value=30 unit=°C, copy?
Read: value=31 unit=°C
